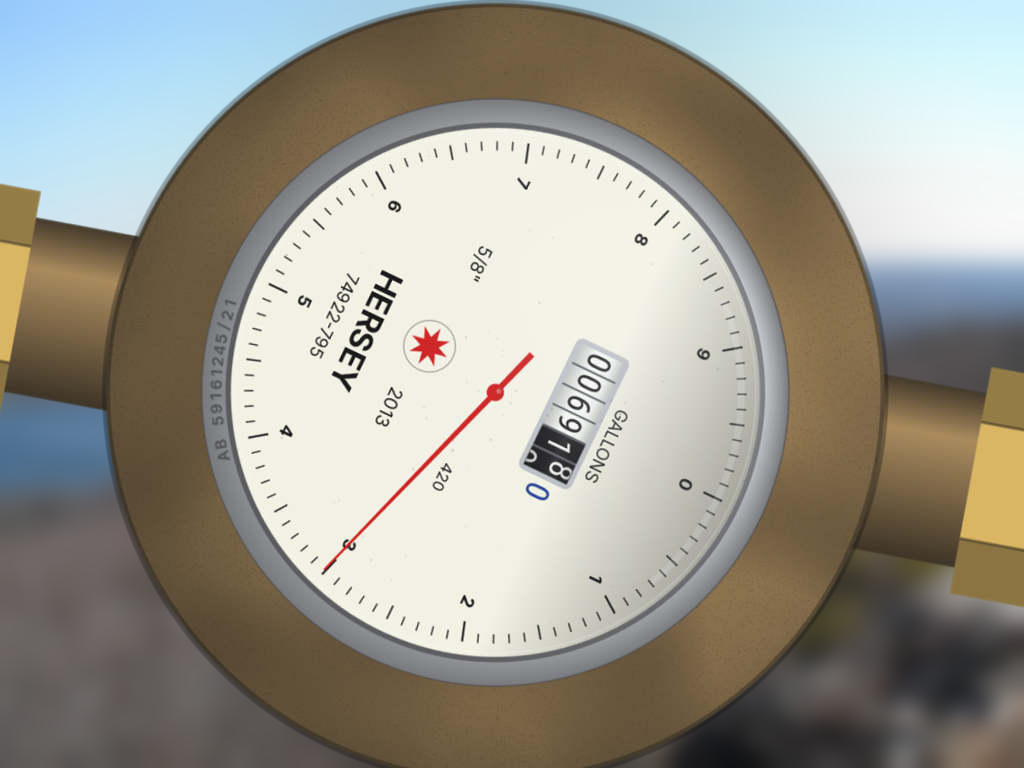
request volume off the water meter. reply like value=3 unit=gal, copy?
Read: value=69183.0 unit=gal
